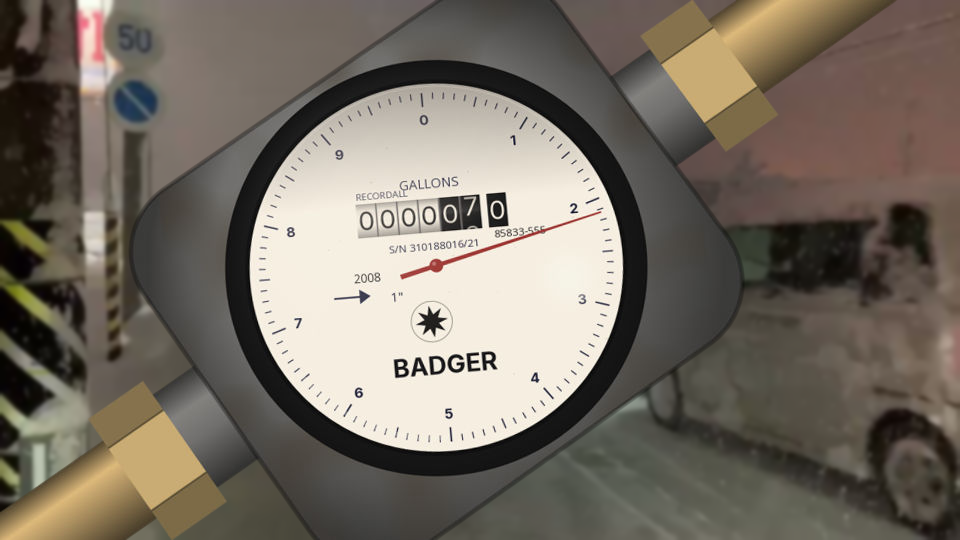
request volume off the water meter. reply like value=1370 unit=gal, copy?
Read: value=72.1 unit=gal
